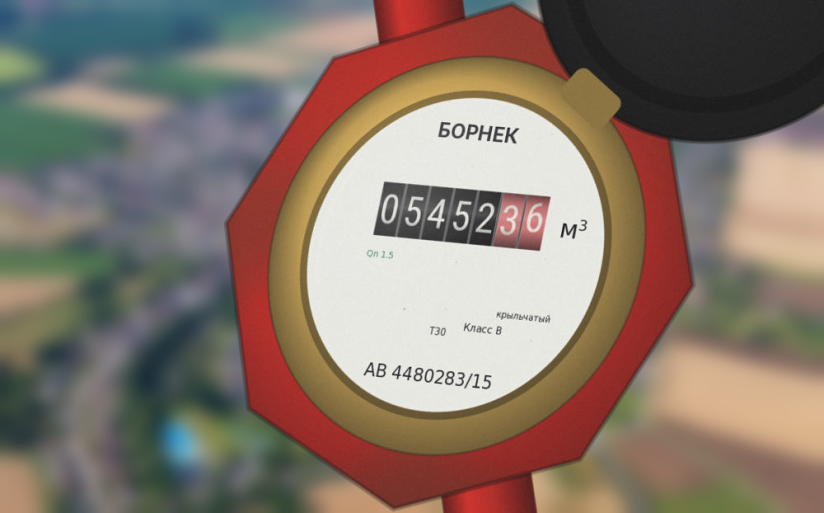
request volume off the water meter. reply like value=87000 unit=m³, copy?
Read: value=5452.36 unit=m³
